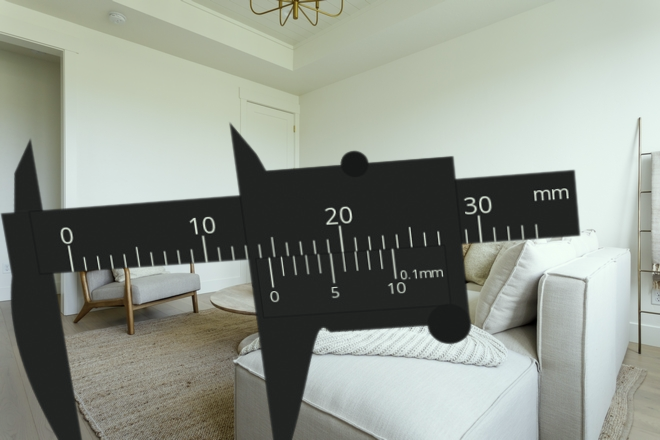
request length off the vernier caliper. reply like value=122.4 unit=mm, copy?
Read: value=14.6 unit=mm
